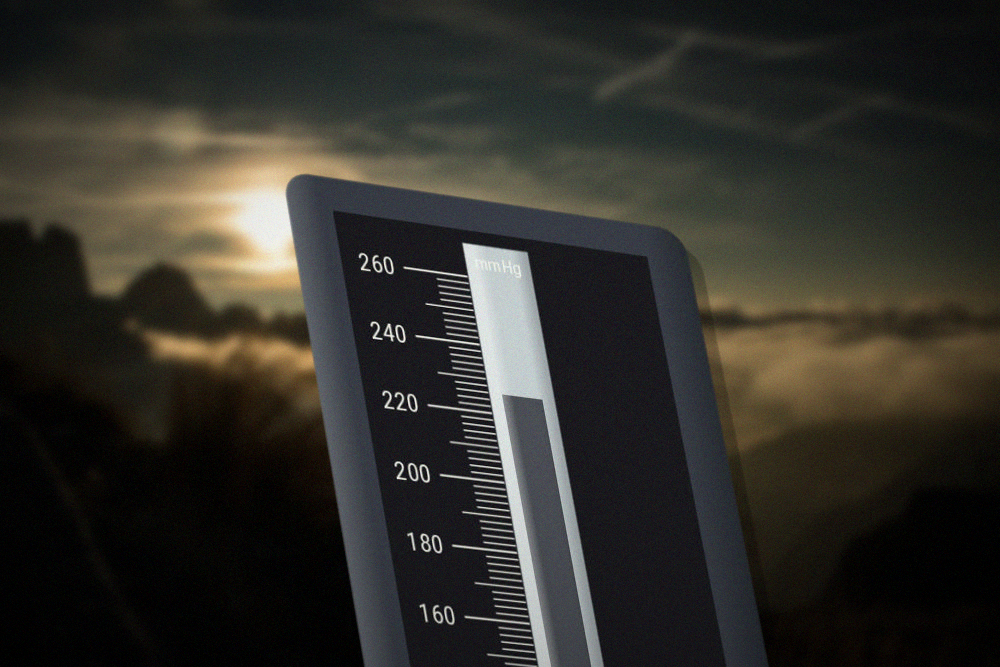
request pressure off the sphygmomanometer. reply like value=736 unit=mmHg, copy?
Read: value=226 unit=mmHg
